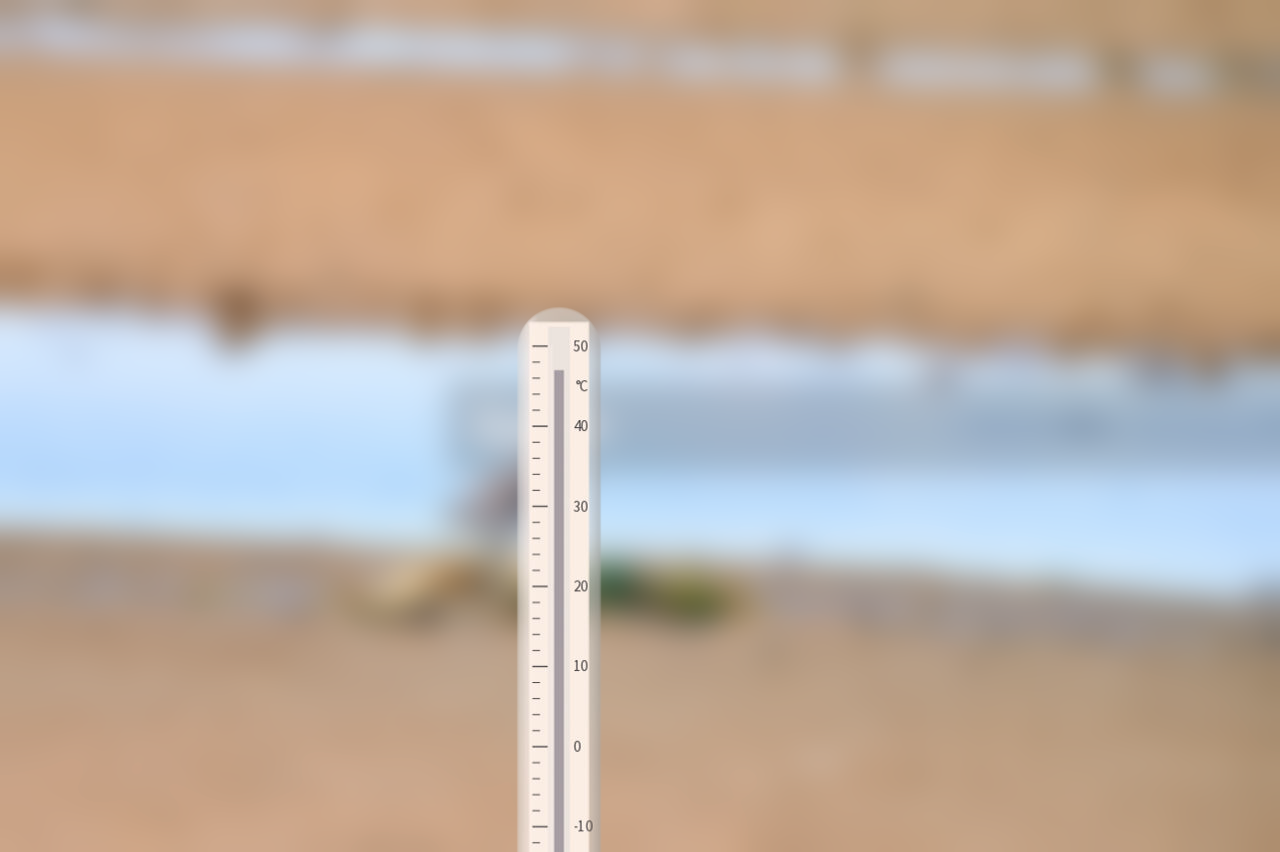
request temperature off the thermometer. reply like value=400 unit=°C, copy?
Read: value=47 unit=°C
